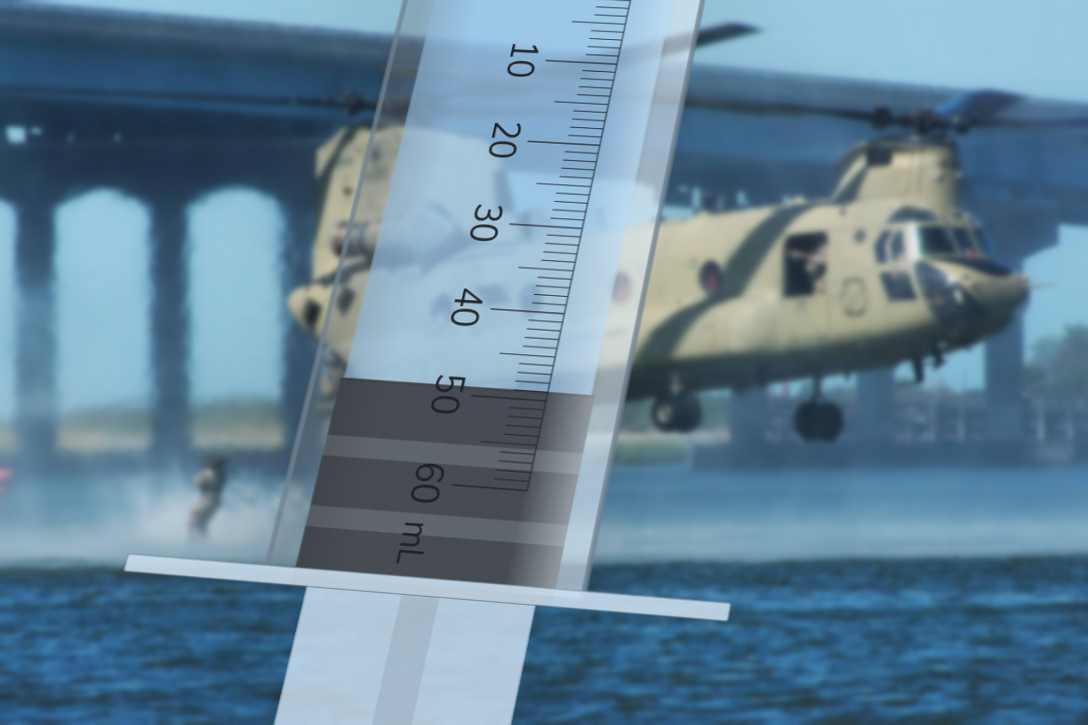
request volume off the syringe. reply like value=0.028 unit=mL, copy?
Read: value=49 unit=mL
